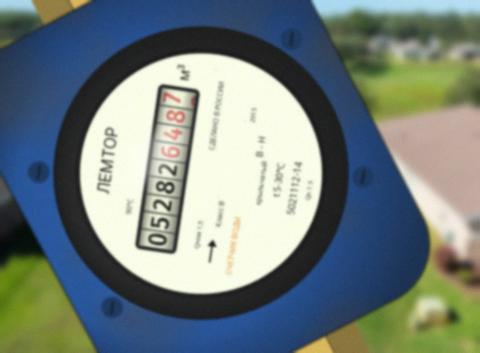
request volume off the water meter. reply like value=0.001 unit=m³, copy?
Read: value=5282.6487 unit=m³
